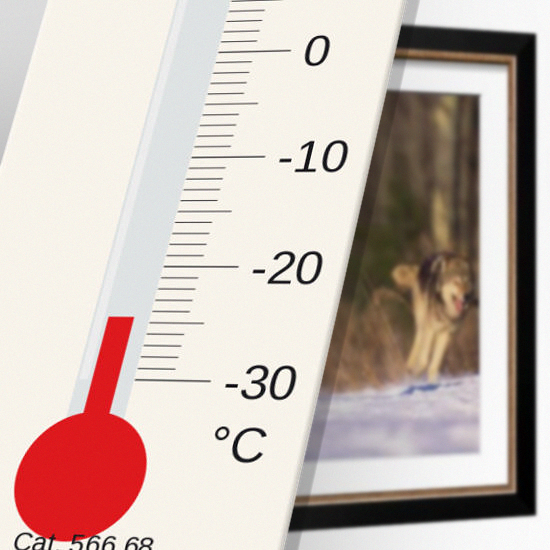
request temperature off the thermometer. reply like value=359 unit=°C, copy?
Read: value=-24.5 unit=°C
